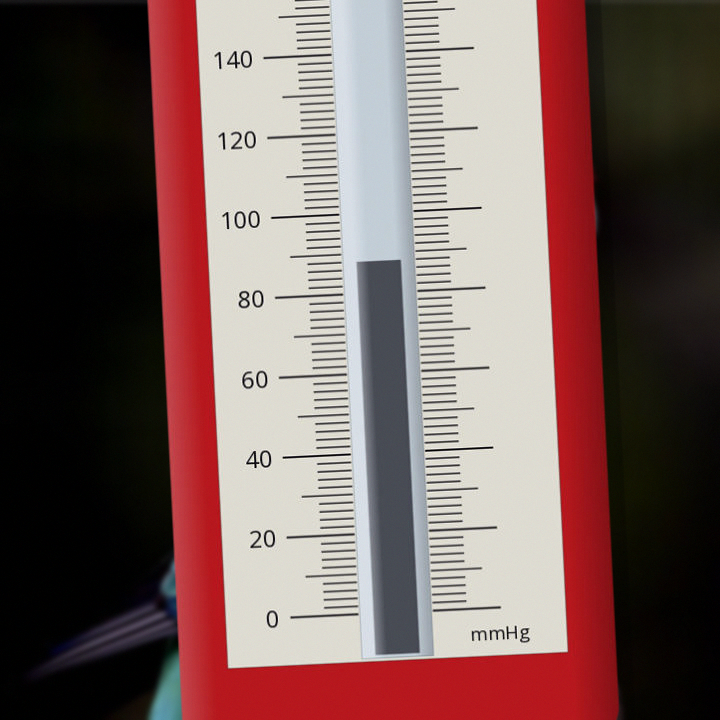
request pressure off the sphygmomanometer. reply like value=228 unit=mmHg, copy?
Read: value=88 unit=mmHg
